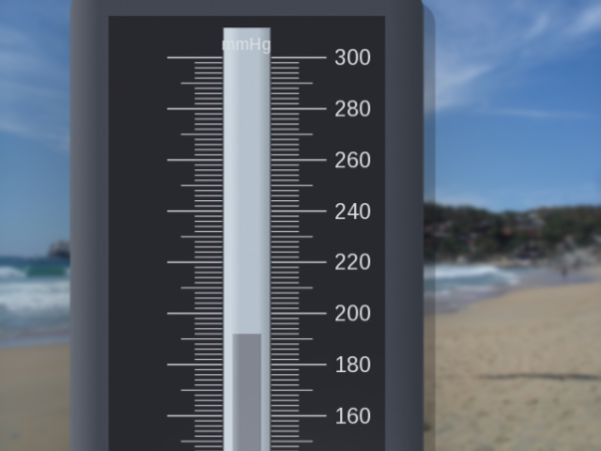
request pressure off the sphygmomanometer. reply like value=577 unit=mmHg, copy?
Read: value=192 unit=mmHg
